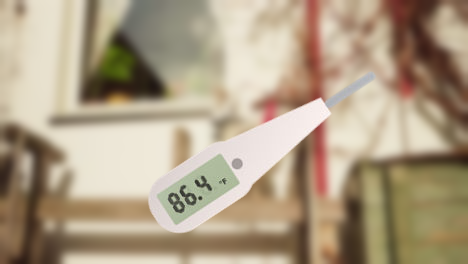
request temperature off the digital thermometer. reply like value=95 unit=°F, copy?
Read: value=86.4 unit=°F
